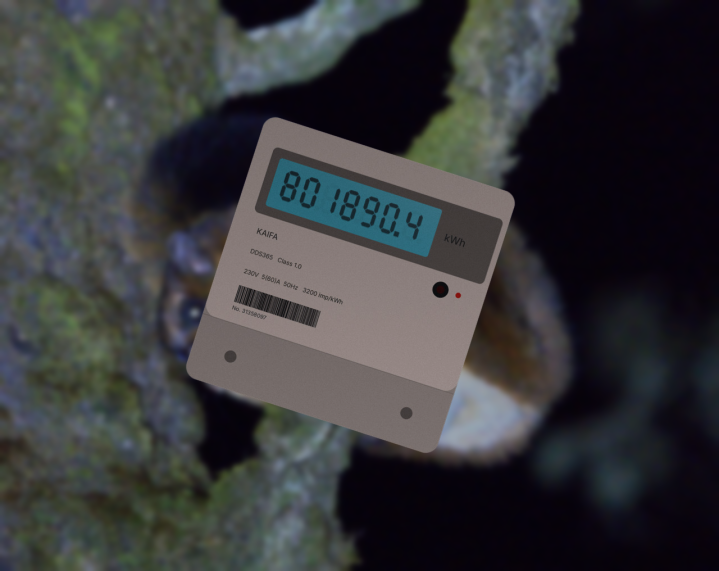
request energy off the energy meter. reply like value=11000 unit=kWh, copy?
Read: value=801890.4 unit=kWh
